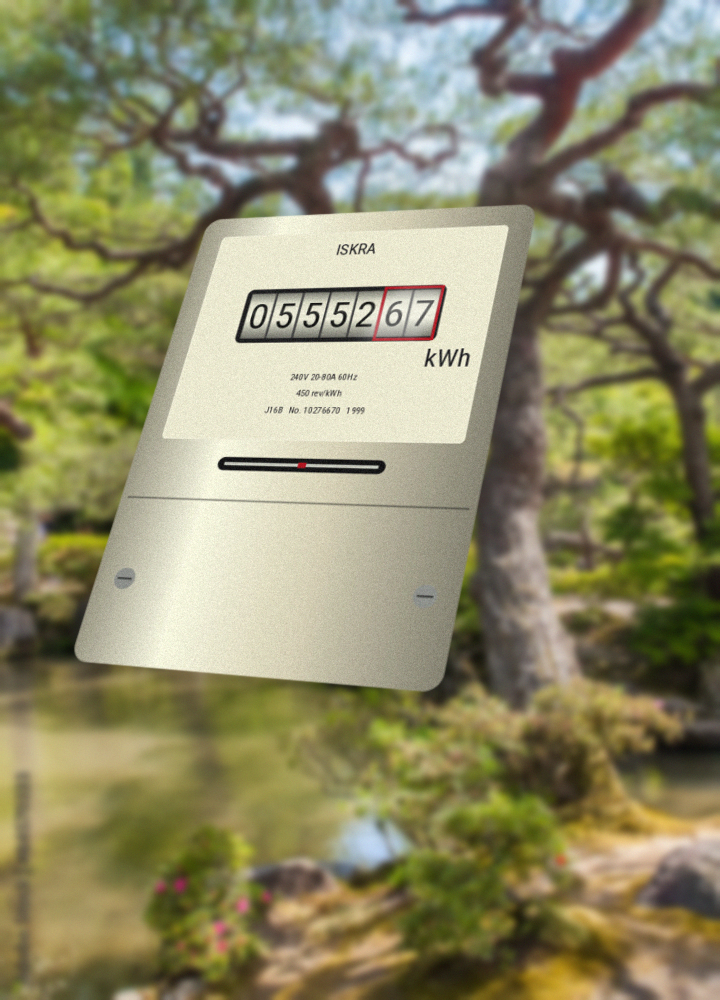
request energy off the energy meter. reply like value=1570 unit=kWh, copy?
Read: value=5552.67 unit=kWh
